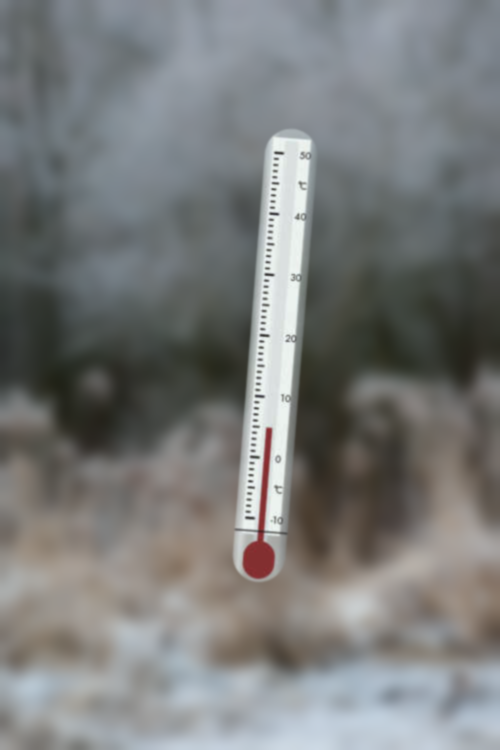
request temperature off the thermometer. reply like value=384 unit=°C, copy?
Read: value=5 unit=°C
